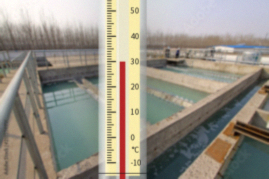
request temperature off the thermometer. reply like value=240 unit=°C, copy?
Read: value=30 unit=°C
